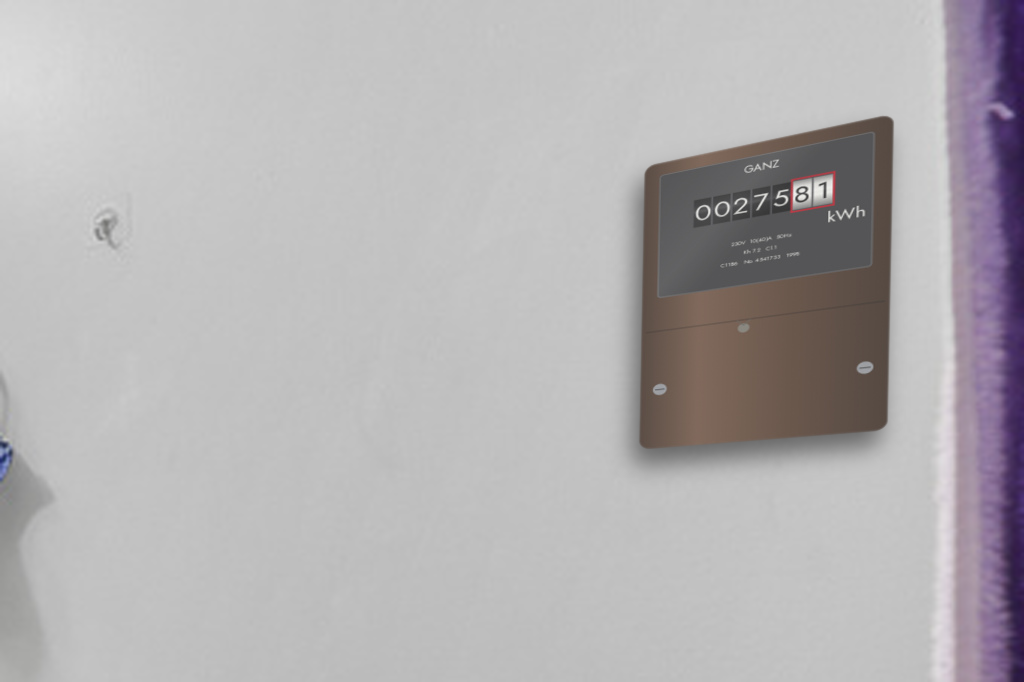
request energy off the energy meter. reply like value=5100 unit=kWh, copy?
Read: value=275.81 unit=kWh
